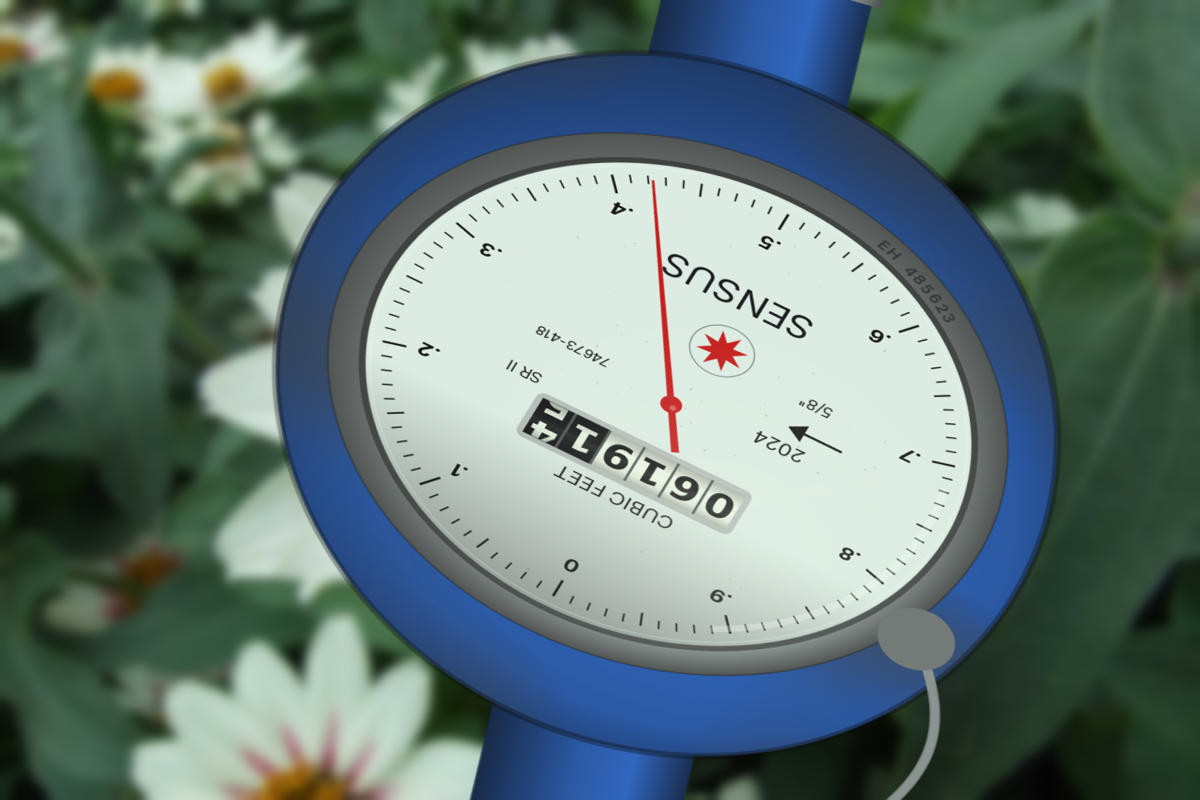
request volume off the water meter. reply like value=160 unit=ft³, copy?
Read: value=61914.42 unit=ft³
